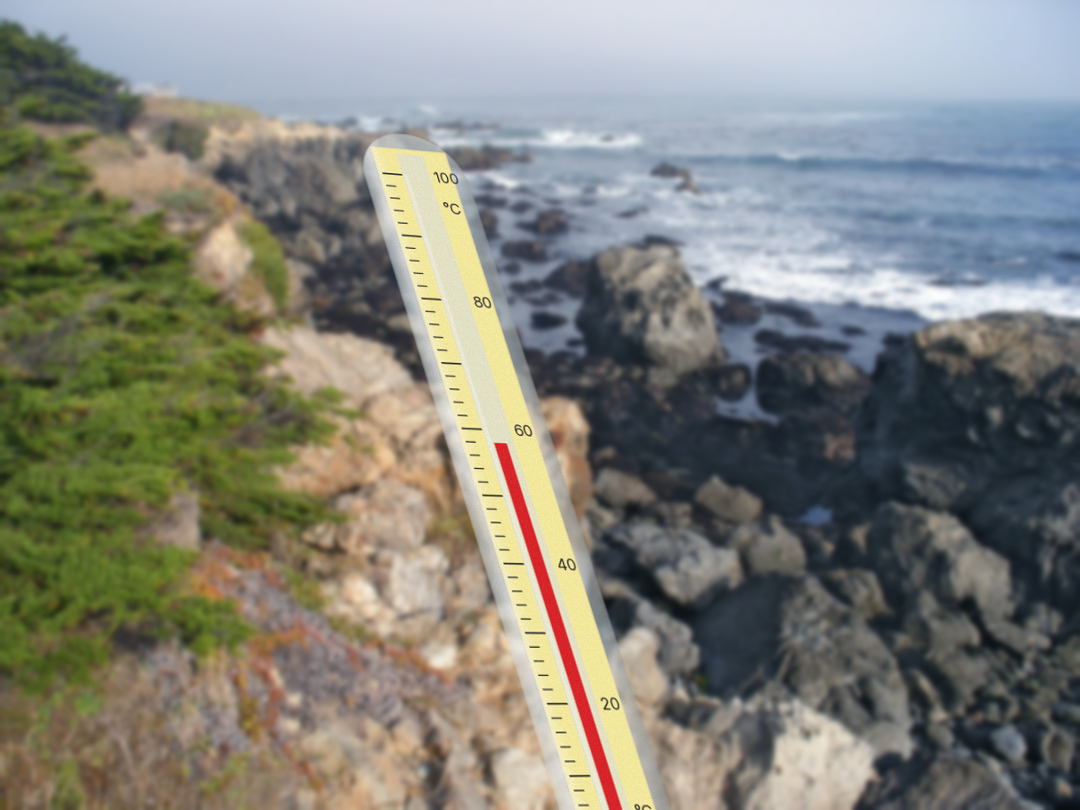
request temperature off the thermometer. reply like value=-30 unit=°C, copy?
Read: value=58 unit=°C
